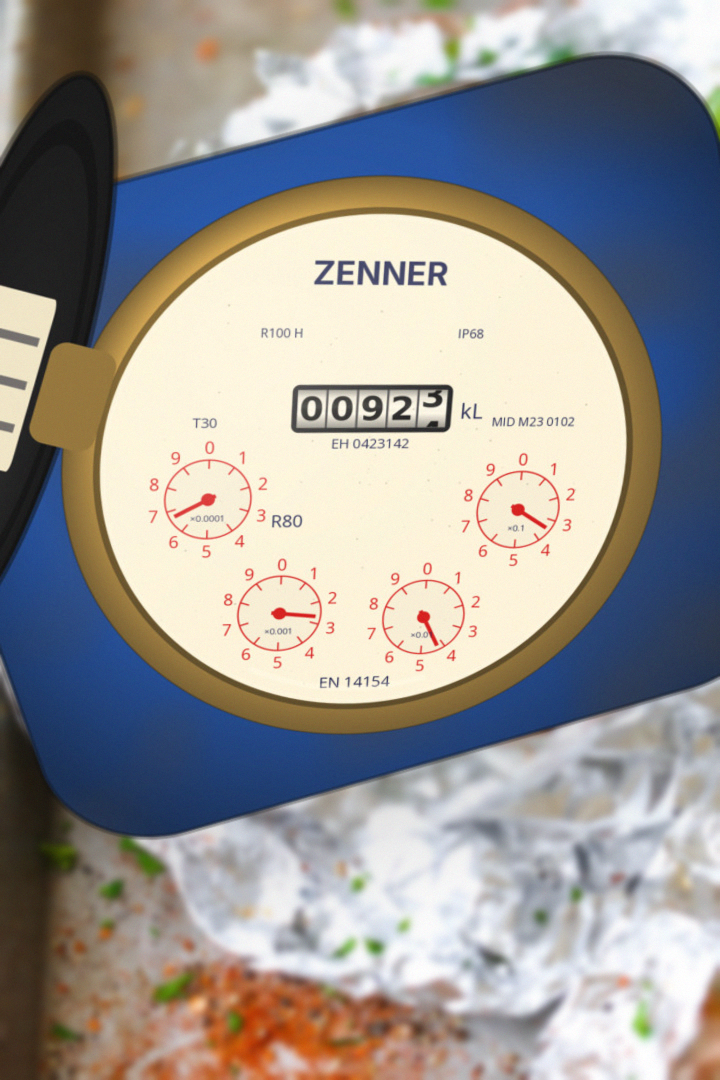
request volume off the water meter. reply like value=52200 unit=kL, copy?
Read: value=923.3426 unit=kL
